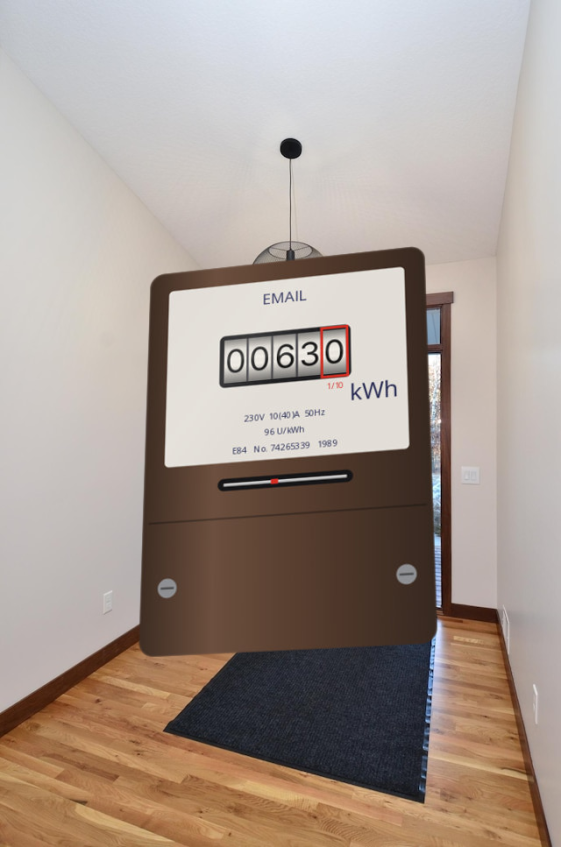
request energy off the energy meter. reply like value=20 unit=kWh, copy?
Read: value=63.0 unit=kWh
